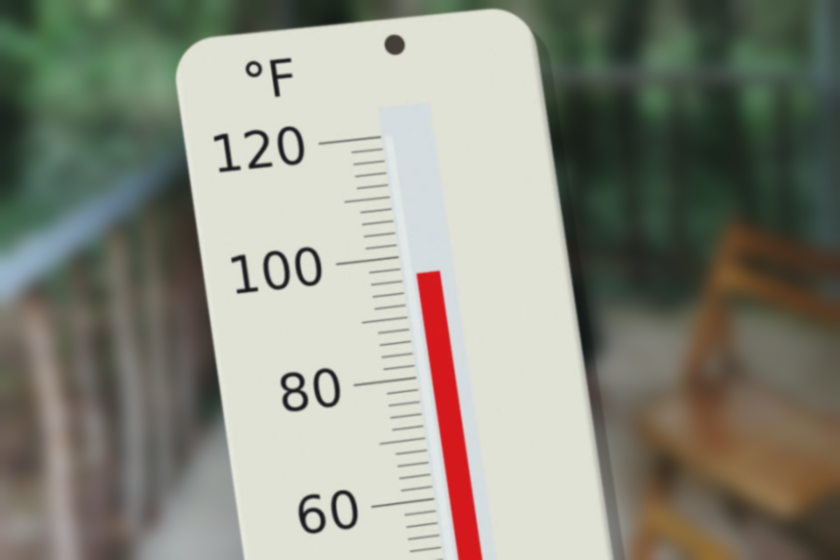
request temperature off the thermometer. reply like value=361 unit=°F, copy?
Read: value=97 unit=°F
